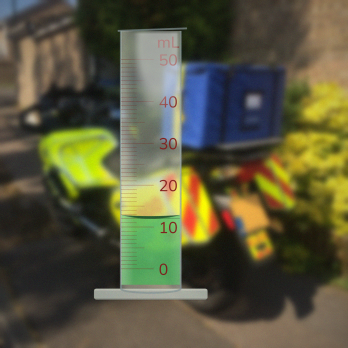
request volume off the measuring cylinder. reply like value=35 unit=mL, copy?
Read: value=12 unit=mL
